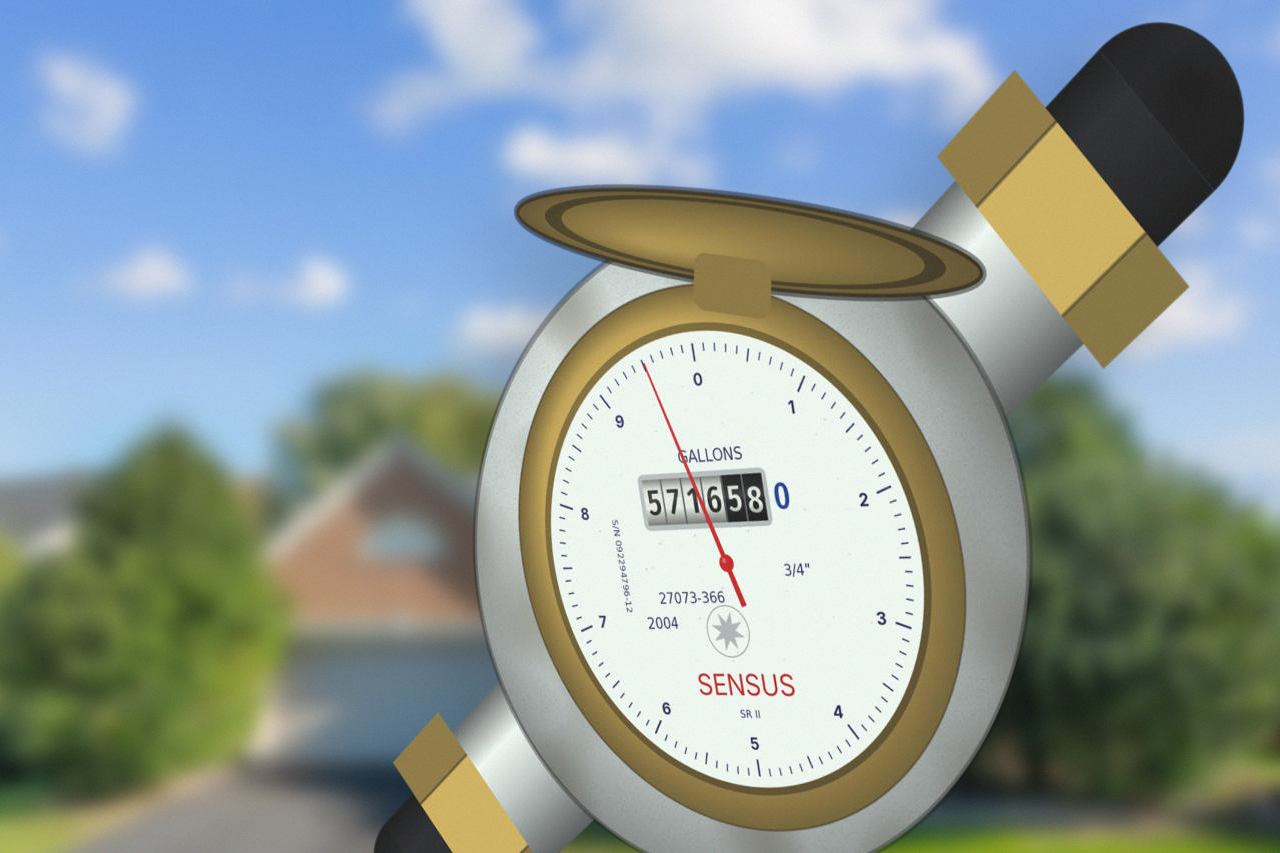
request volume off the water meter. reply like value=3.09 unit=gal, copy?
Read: value=5716579.5 unit=gal
